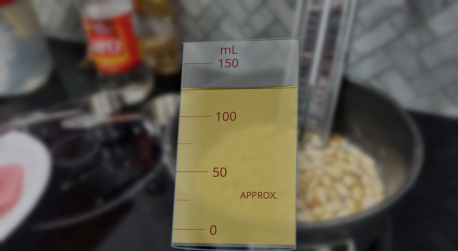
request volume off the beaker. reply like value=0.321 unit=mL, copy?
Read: value=125 unit=mL
